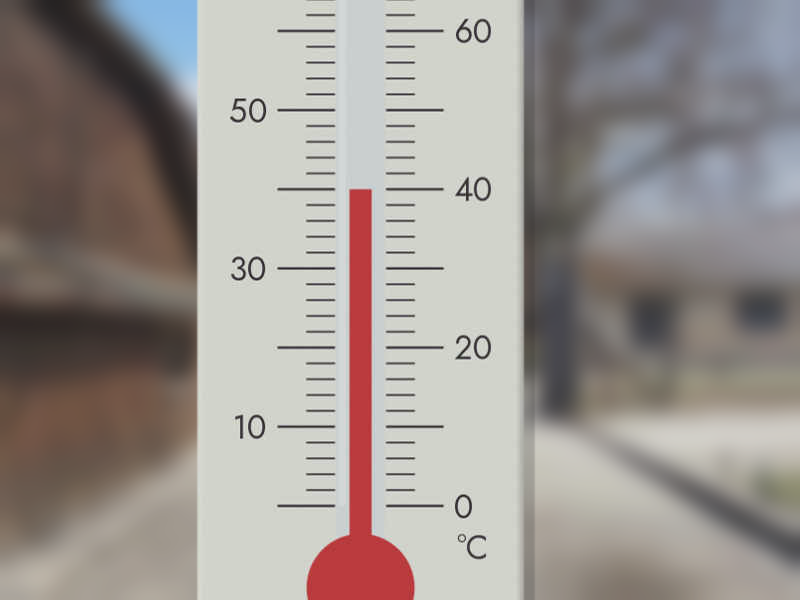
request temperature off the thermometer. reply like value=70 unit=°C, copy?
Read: value=40 unit=°C
